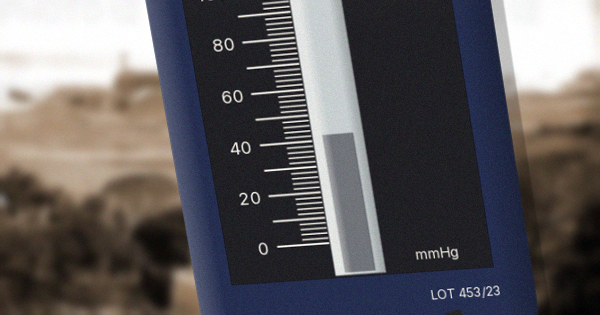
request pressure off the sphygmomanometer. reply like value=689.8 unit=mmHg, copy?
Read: value=42 unit=mmHg
